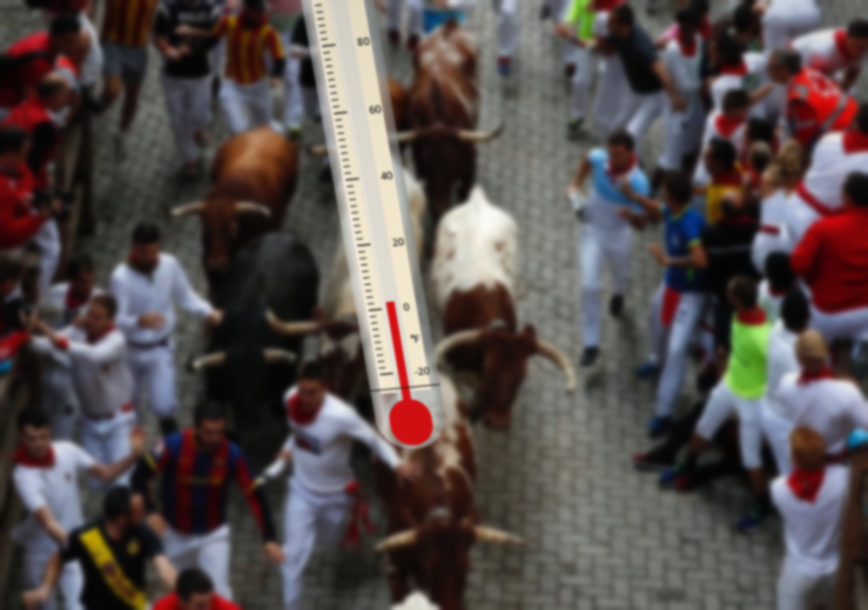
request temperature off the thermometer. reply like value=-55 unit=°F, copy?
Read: value=2 unit=°F
